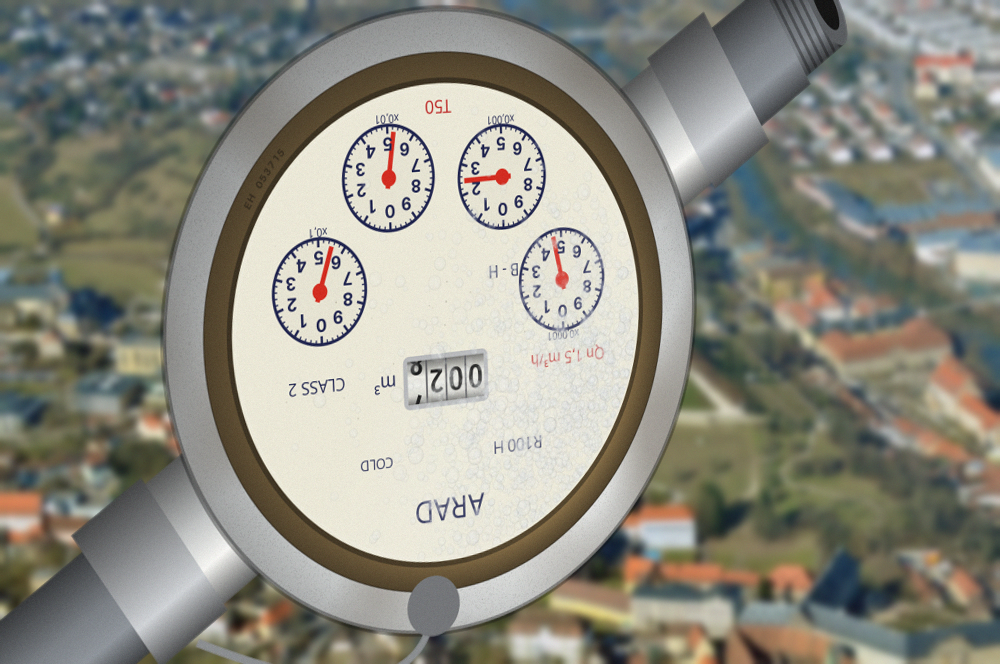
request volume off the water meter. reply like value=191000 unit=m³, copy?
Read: value=27.5524 unit=m³
